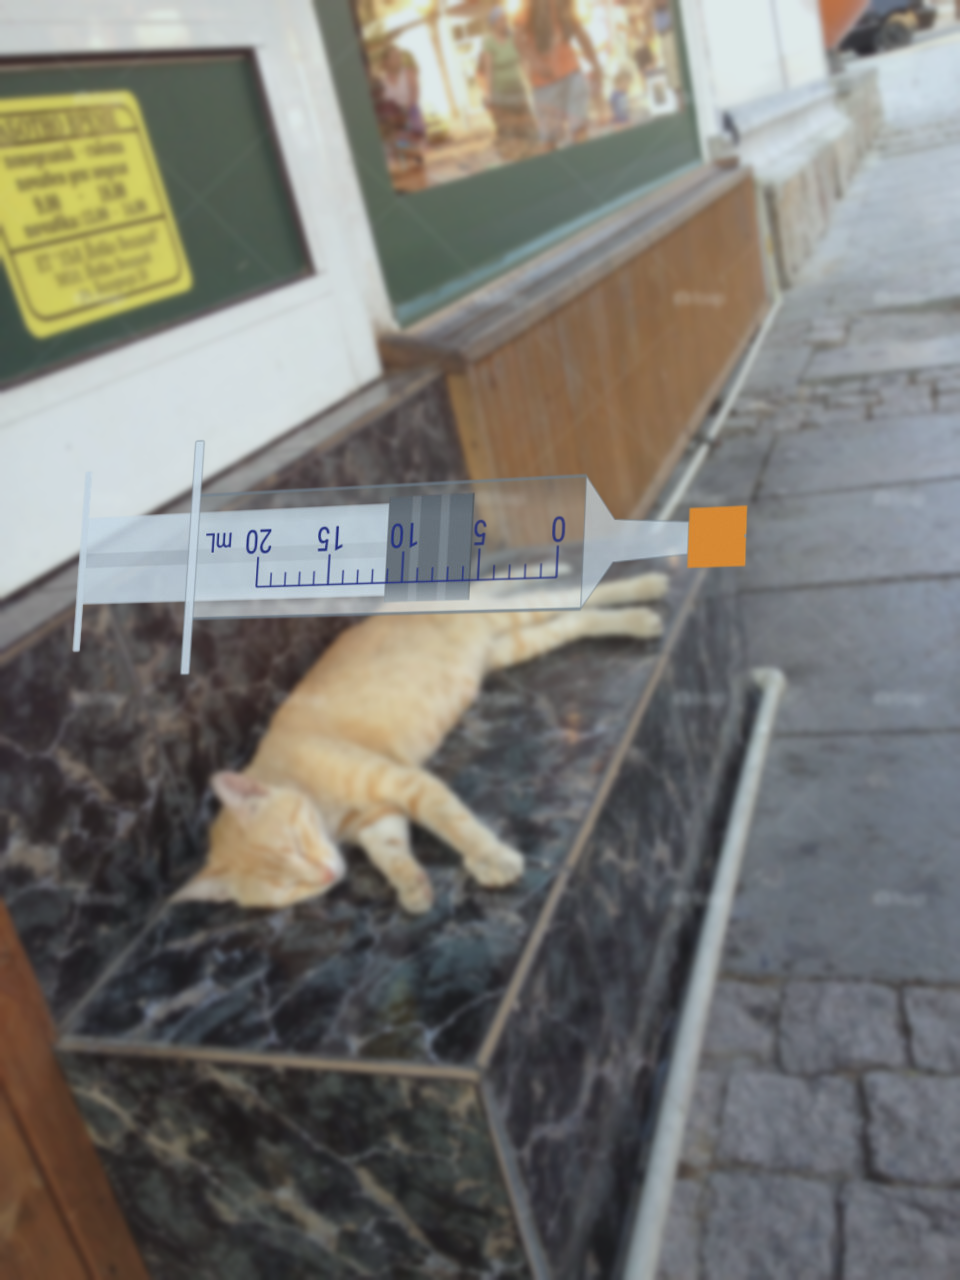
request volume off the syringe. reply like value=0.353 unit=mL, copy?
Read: value=5.5 unit=mL
